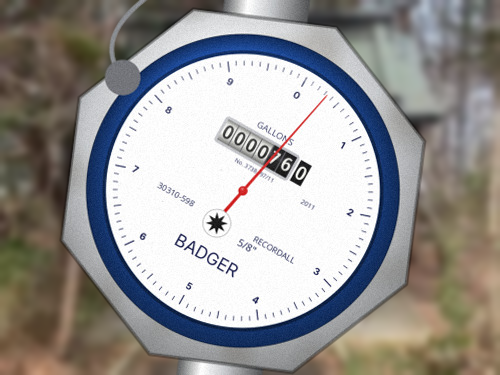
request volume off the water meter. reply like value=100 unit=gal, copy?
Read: value=760.3 unit=gal
